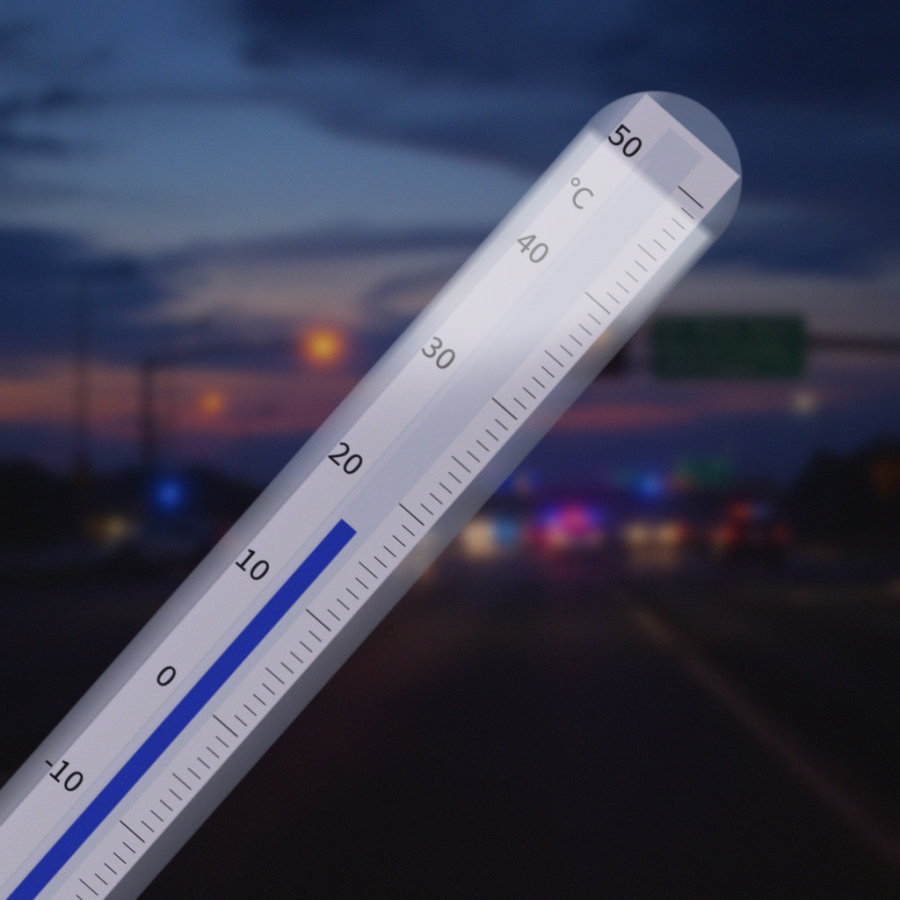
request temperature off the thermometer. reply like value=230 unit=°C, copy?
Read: value=16.5 unit=°C
